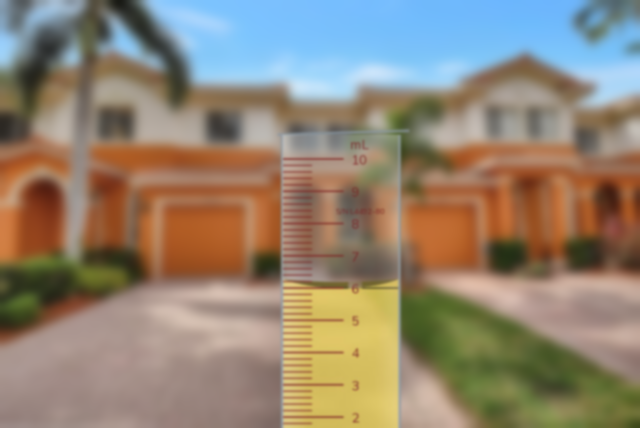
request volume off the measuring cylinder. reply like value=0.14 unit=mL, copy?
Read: value=6 unit=mL
